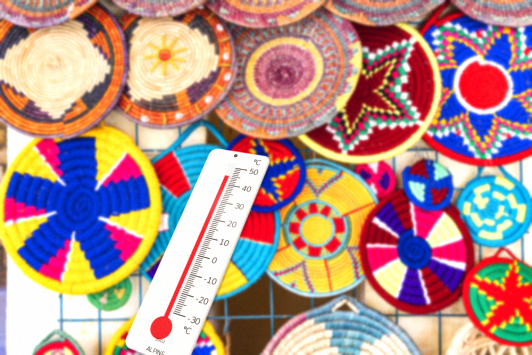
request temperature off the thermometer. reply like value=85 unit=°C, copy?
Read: value=45 unit=°C
